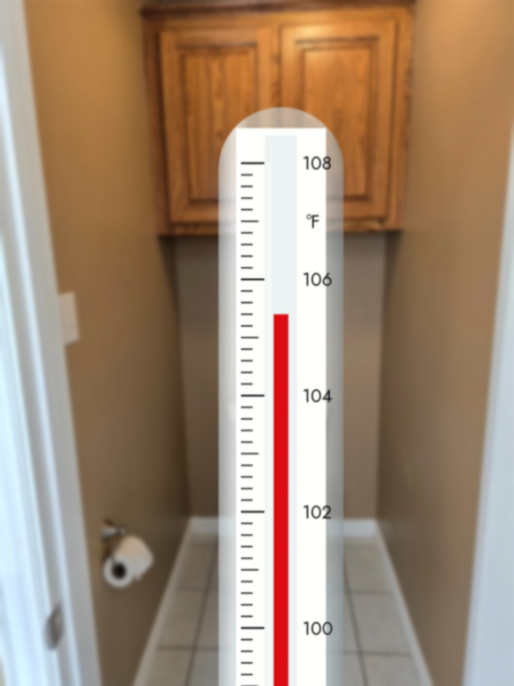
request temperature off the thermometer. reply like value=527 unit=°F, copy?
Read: value=105.4 unit=°F
